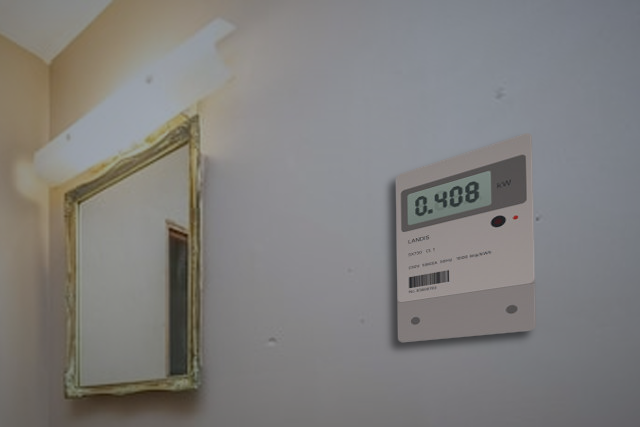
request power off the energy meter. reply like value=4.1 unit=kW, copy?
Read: value=0.408 unit=kW
